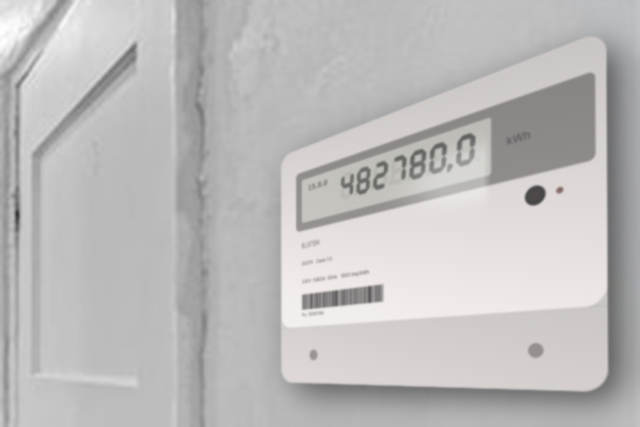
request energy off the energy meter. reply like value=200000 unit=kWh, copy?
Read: value=482780.0 unit=kWh
